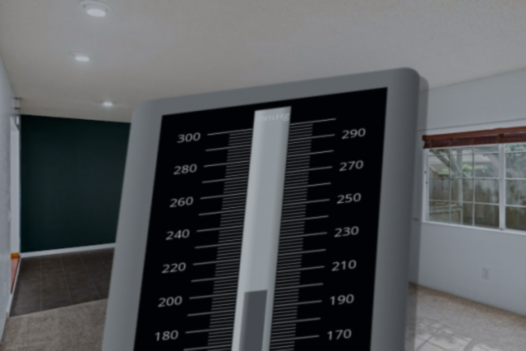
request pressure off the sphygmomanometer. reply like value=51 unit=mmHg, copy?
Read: value=200 unit=mmHg
